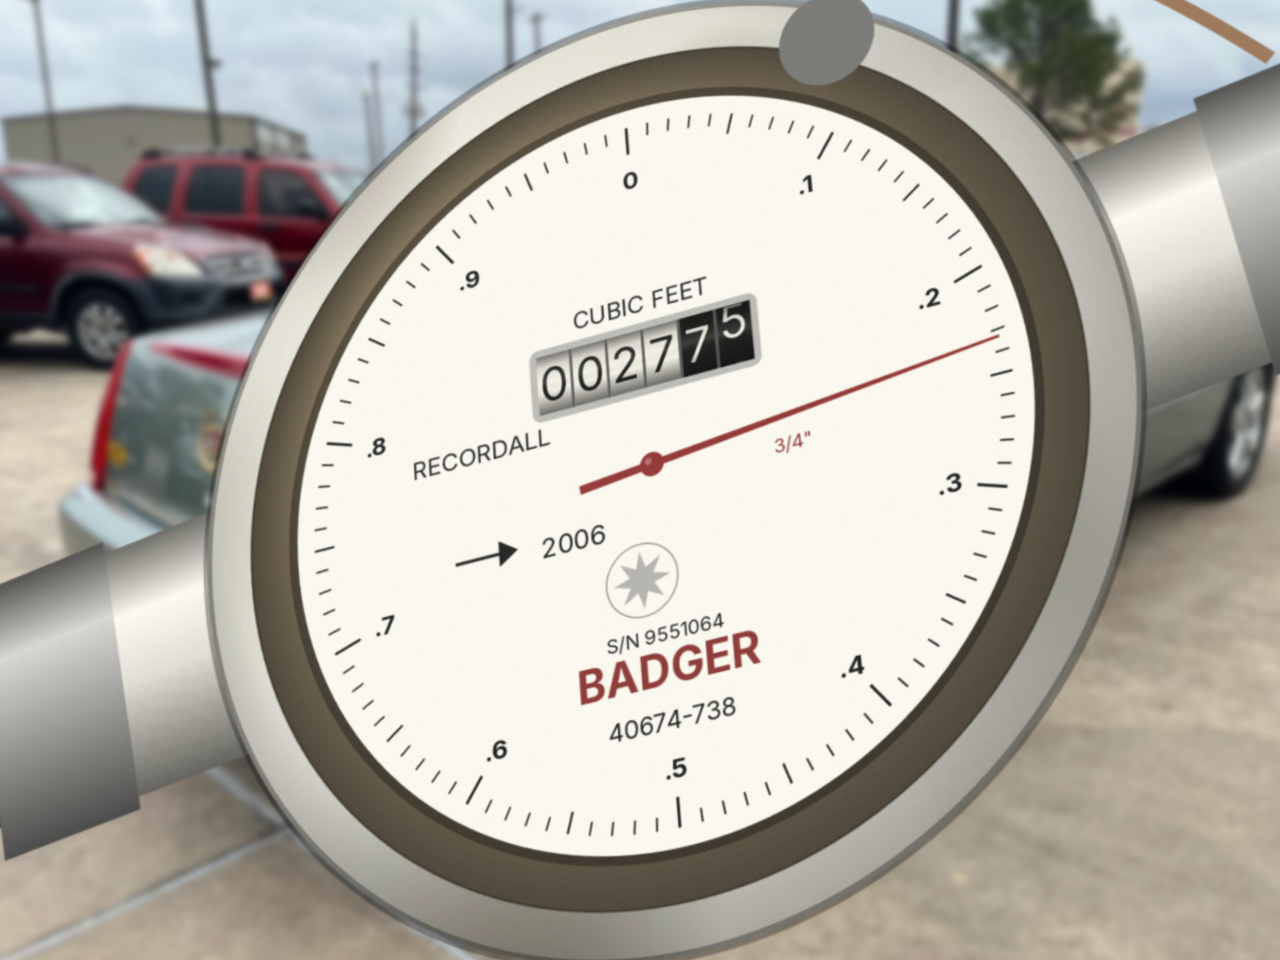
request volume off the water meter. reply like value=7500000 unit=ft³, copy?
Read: value=2775.23 unit=ft³
